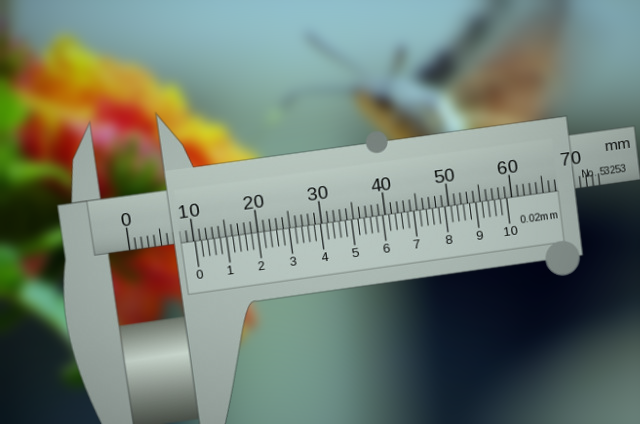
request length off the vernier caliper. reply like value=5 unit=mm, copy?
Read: value=10.2 unit=mm
